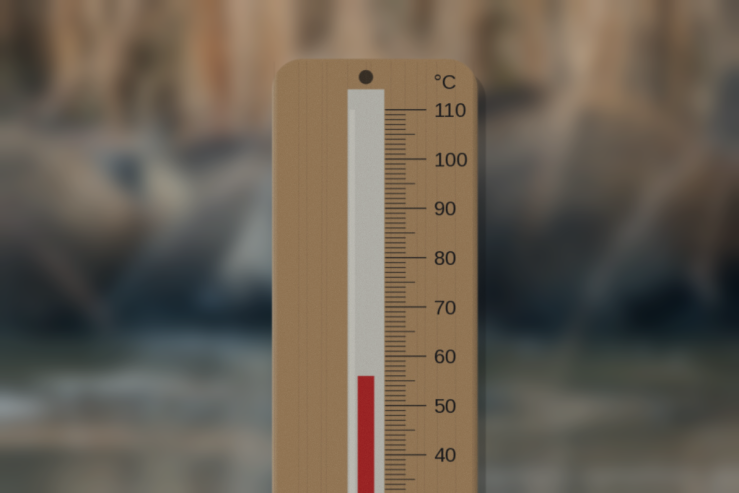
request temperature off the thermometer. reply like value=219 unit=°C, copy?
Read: value=56 unit=°C
